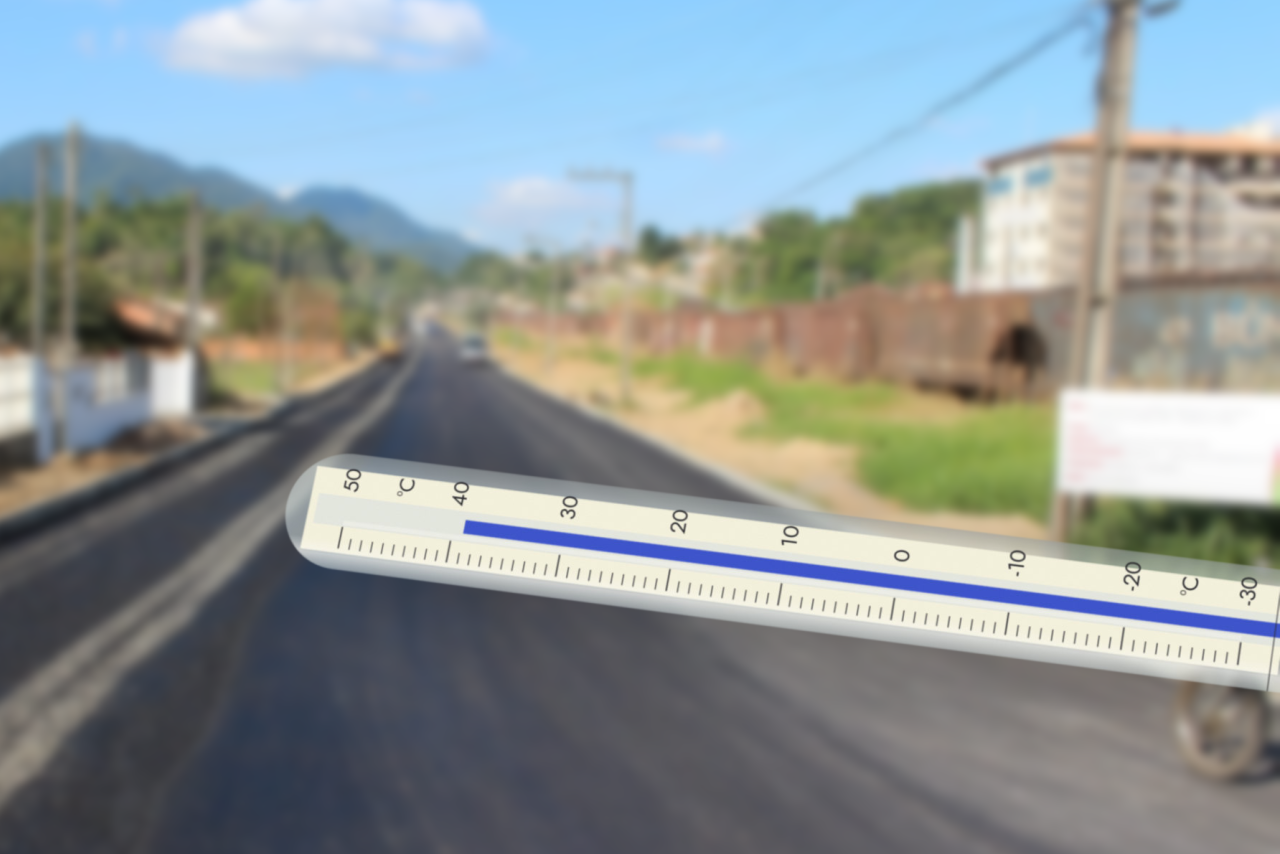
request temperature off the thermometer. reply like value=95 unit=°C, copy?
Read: value=39 unit=°C
